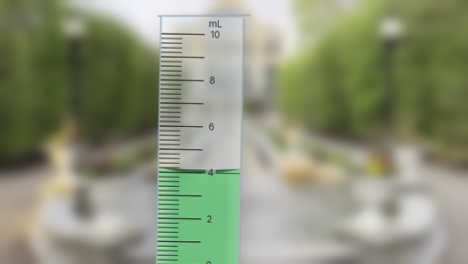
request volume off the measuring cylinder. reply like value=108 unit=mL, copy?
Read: value=4 unit=mL
